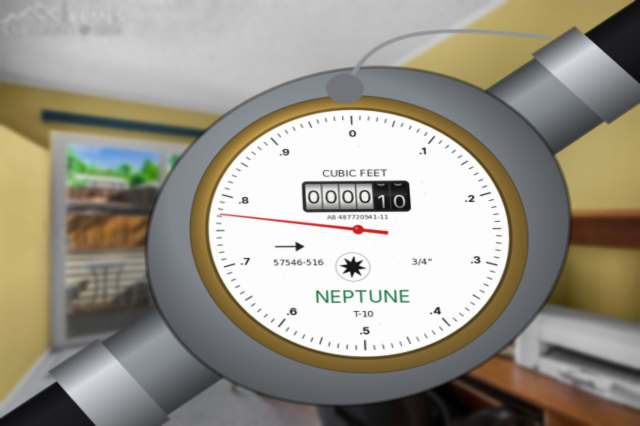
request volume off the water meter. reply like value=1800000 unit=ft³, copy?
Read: value=9.77 unit=ft³
